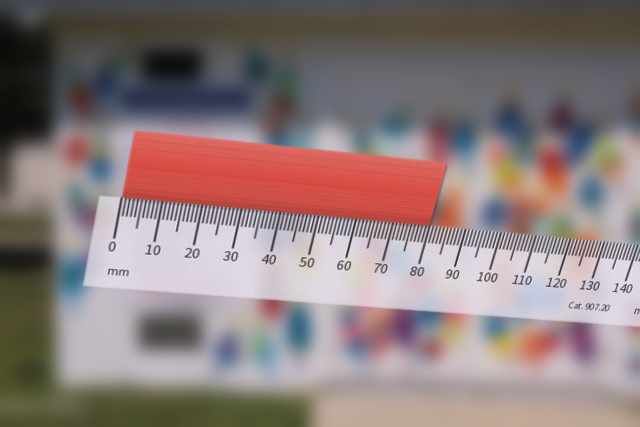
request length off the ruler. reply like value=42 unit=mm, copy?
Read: value=80 unit=mm
